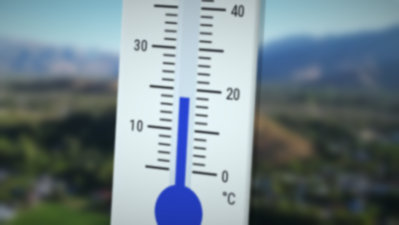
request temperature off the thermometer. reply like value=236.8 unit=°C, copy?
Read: value=18 unit=°C
